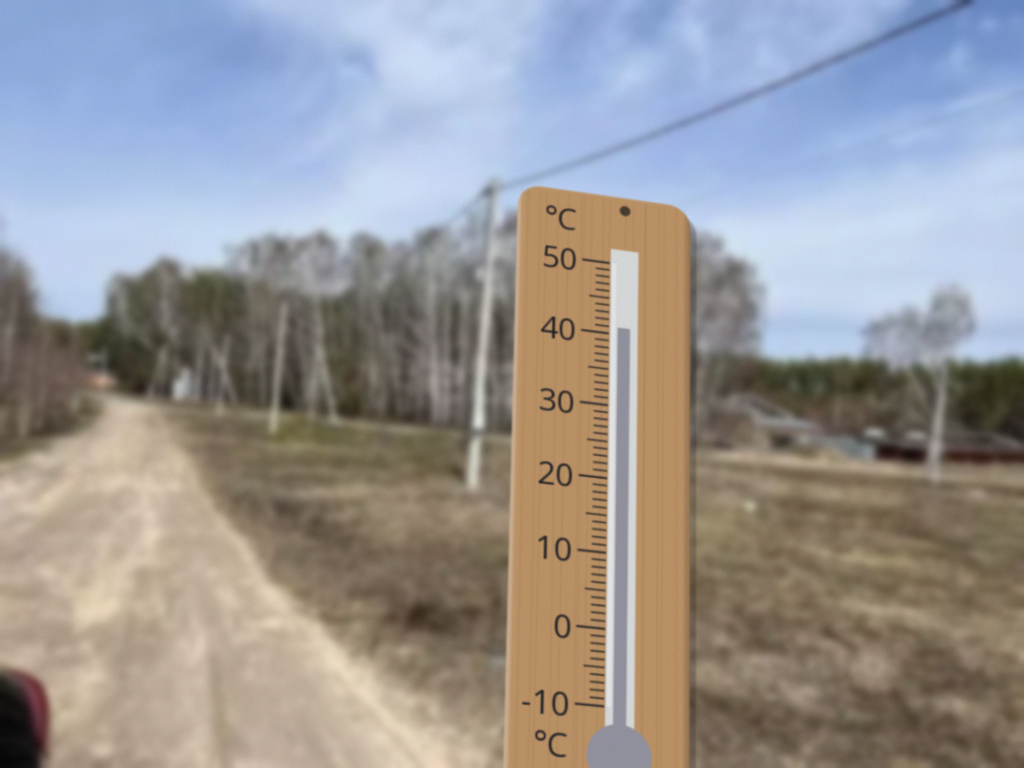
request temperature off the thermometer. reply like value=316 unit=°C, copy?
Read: value=41 unit=°C
